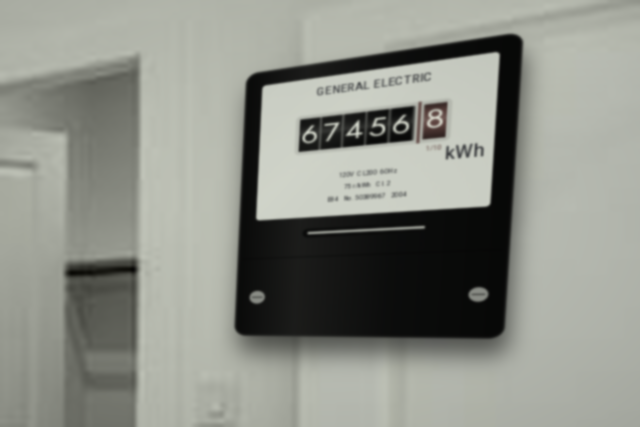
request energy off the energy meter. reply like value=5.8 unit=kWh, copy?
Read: value=67456.8 unit=kWh
